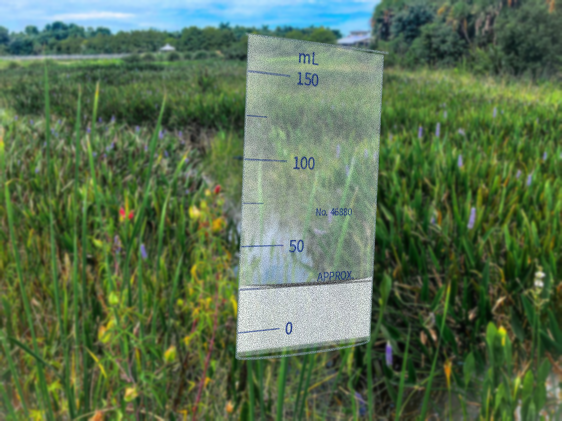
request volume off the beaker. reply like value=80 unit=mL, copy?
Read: value=25 unit=mL
